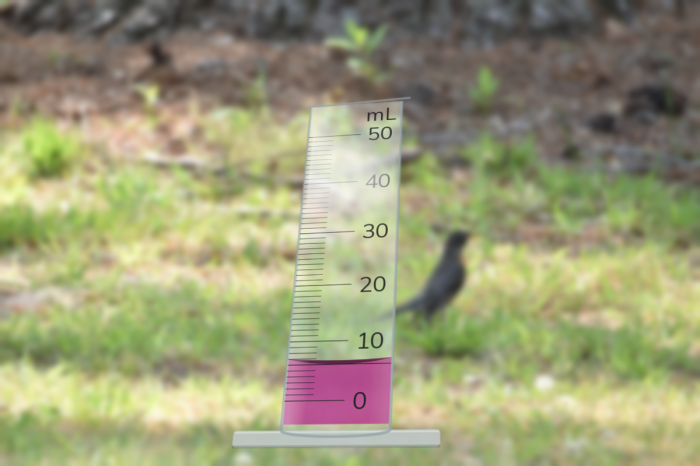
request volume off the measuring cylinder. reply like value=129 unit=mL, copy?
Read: value=6 unit=mL
